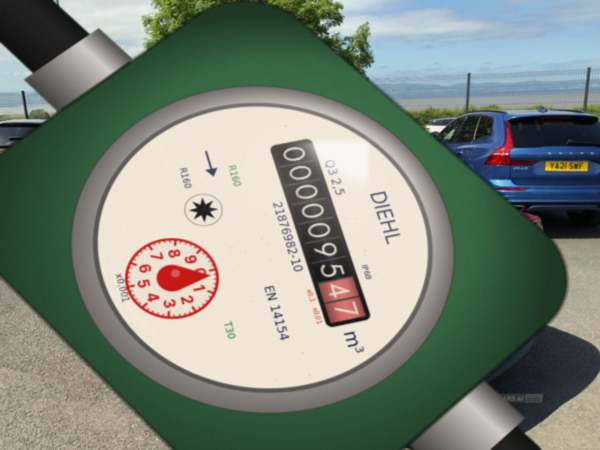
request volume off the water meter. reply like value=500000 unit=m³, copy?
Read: value=95.470 unit=m³
